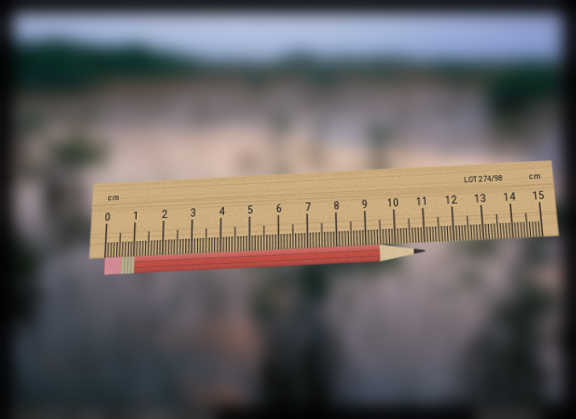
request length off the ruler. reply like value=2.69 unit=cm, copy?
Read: value=11 unit=cm
